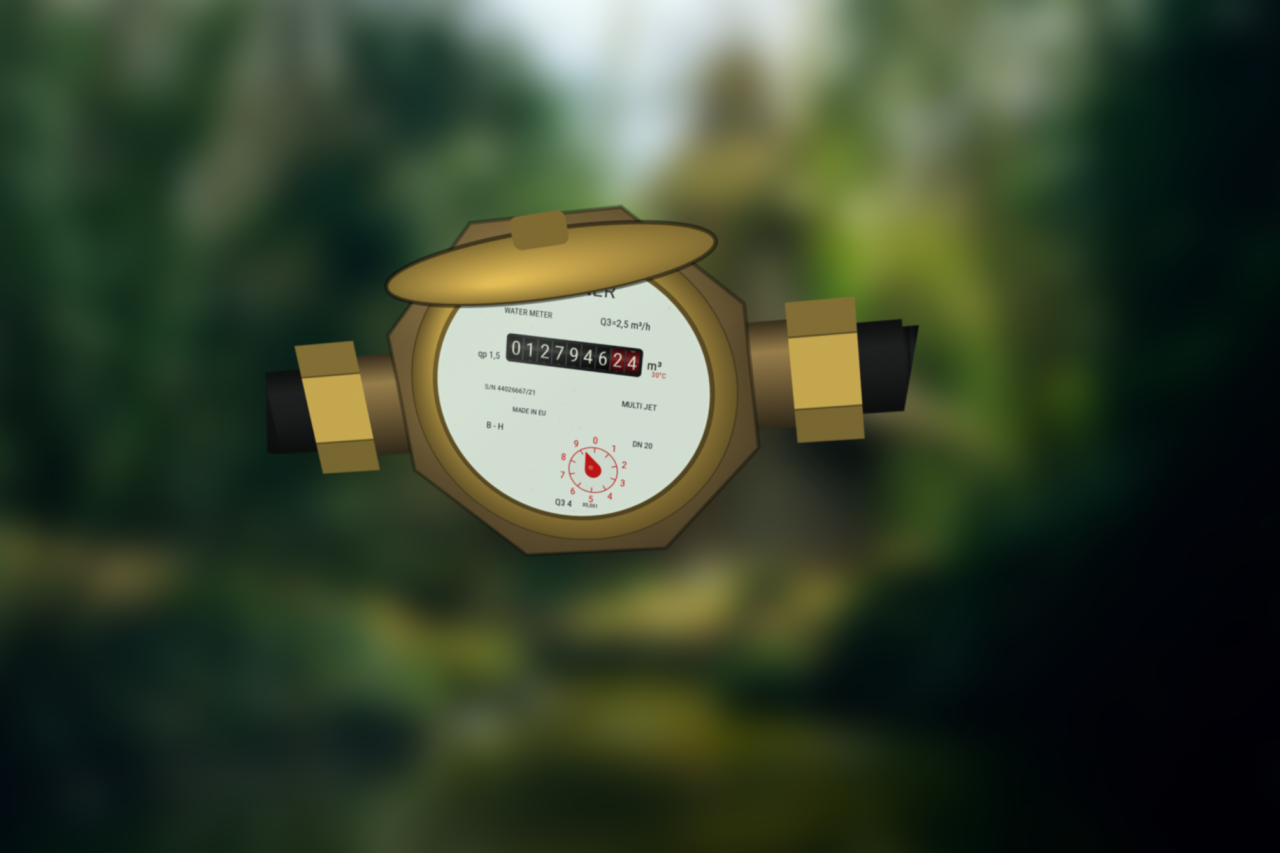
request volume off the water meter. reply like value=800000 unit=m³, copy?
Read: value=127946.239 unit=m³
